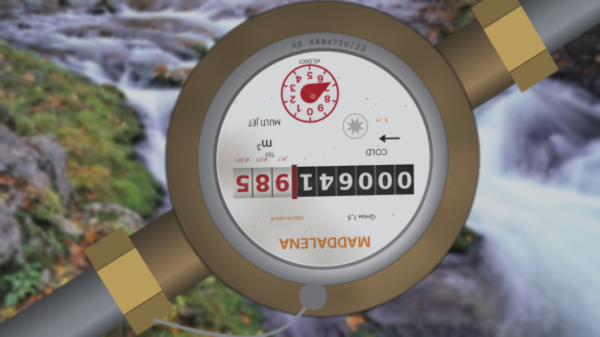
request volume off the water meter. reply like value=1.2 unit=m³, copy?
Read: value=641.9856 unit=m³
